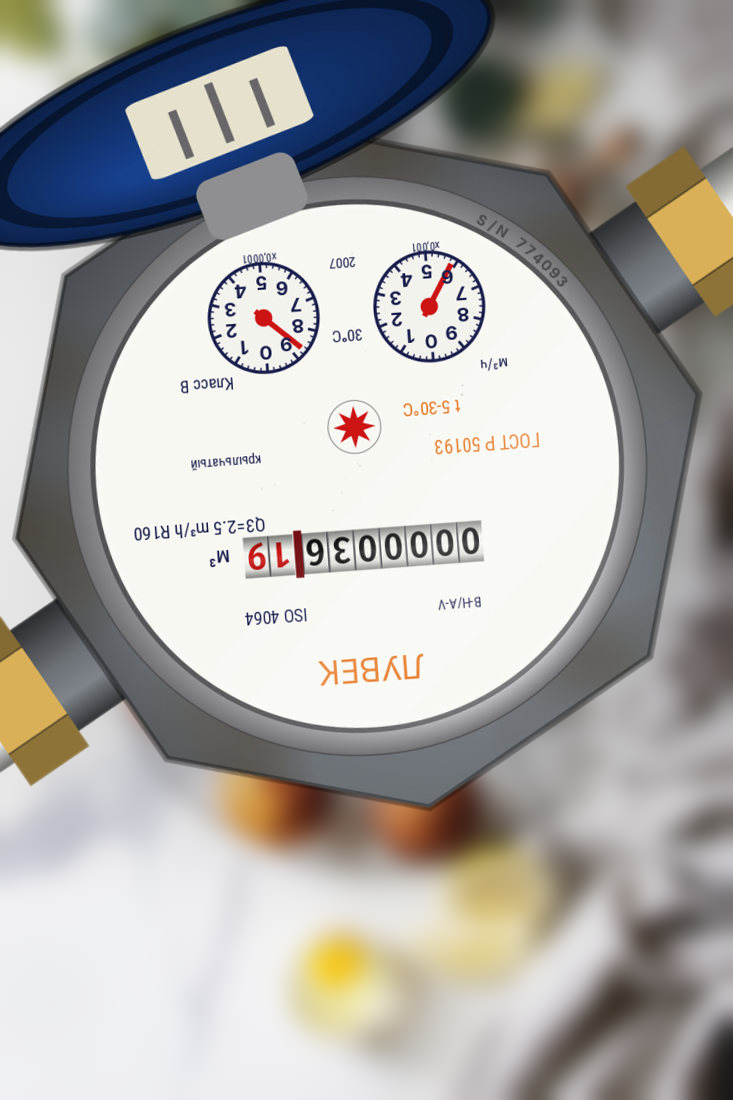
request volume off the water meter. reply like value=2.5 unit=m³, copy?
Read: value=36.1958 unit=m³
